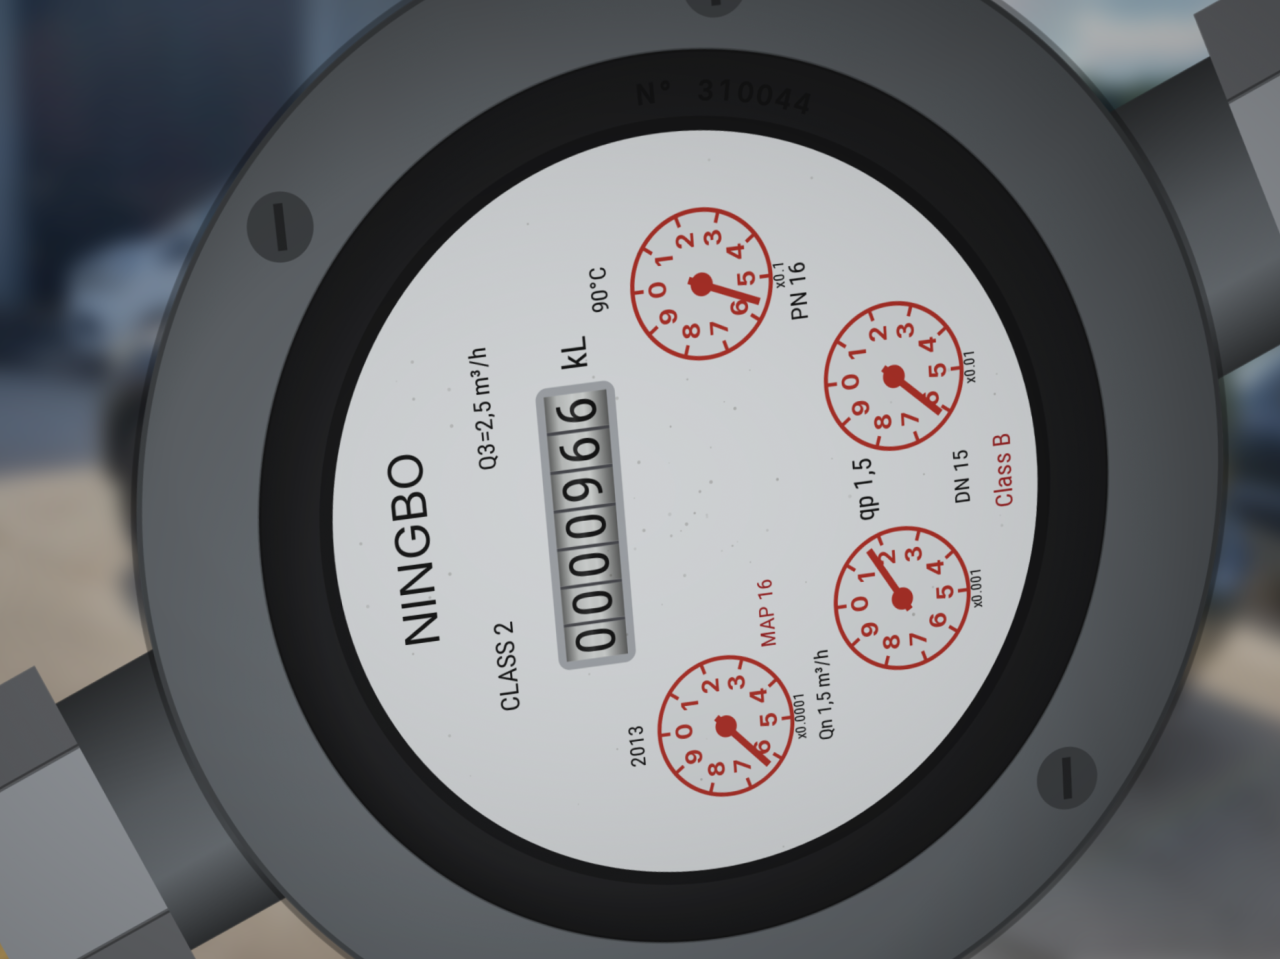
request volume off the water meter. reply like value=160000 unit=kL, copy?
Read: value=966.5616 unit=kL
